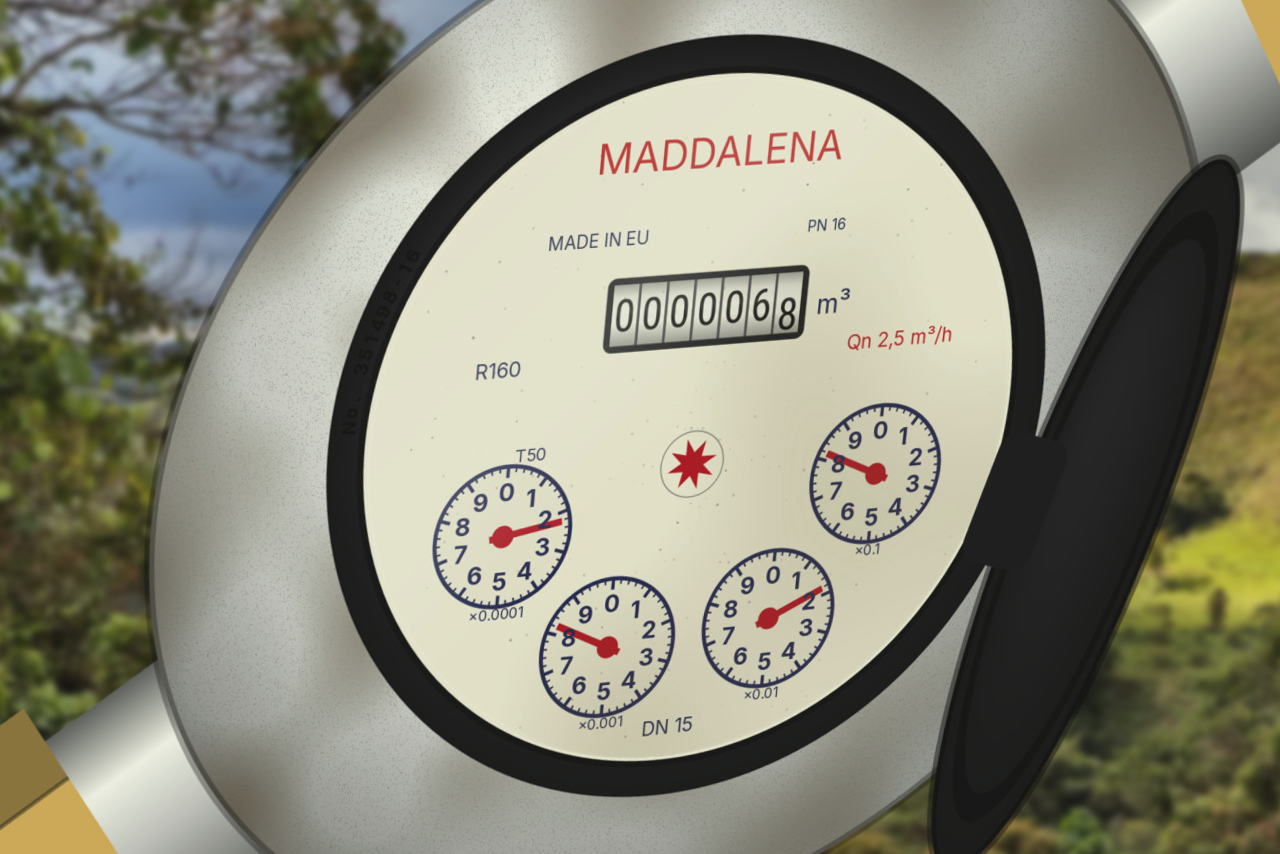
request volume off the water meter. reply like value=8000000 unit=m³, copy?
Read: value=67.8182 unit=m³
